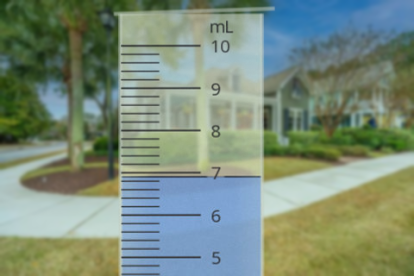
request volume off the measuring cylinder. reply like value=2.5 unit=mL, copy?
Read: value=6.9 unit=mL
